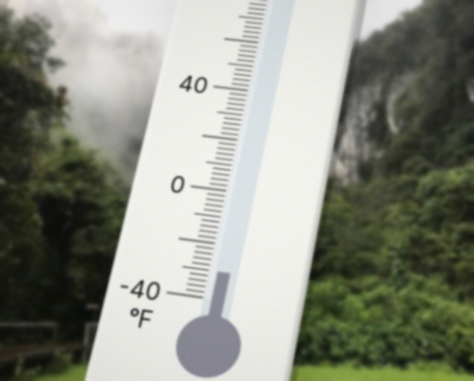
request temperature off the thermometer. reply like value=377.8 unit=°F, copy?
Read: value=-30 unit=°F
